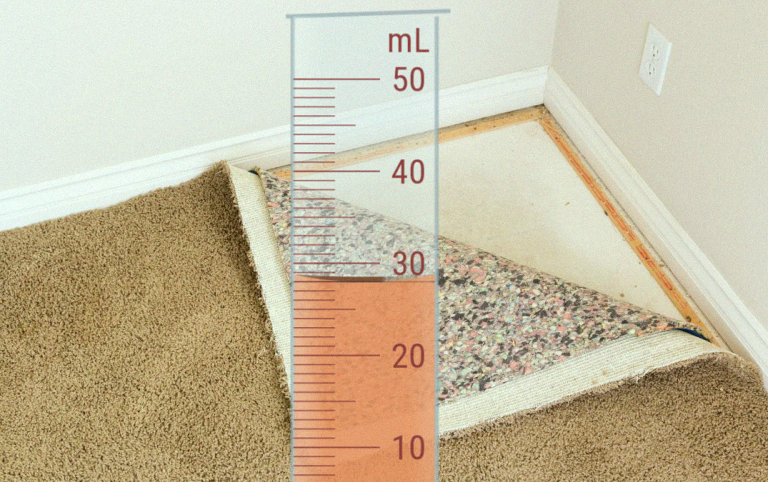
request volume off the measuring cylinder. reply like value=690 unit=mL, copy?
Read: value=28 unit=mL
